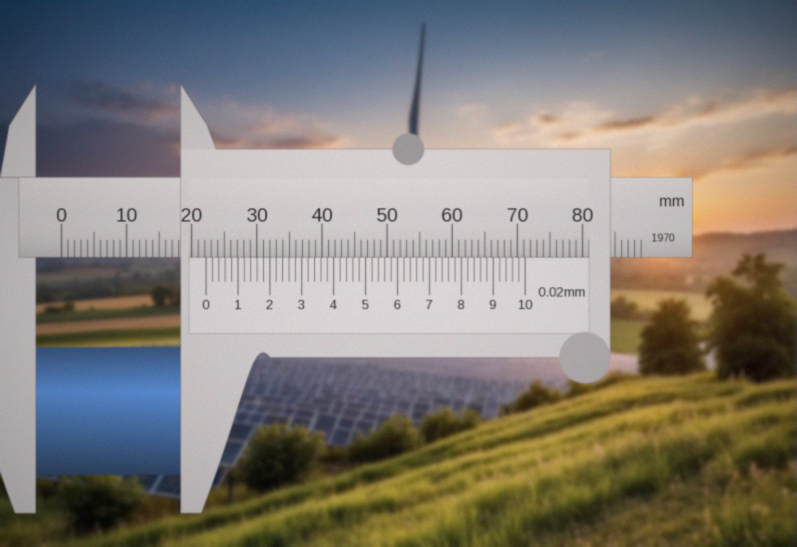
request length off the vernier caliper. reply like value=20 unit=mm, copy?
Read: value=22.2 unit=mm
